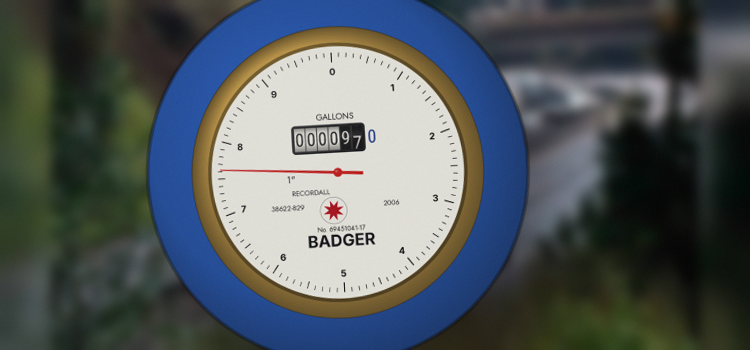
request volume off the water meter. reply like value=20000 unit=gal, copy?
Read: value=967.6 unit=gal
